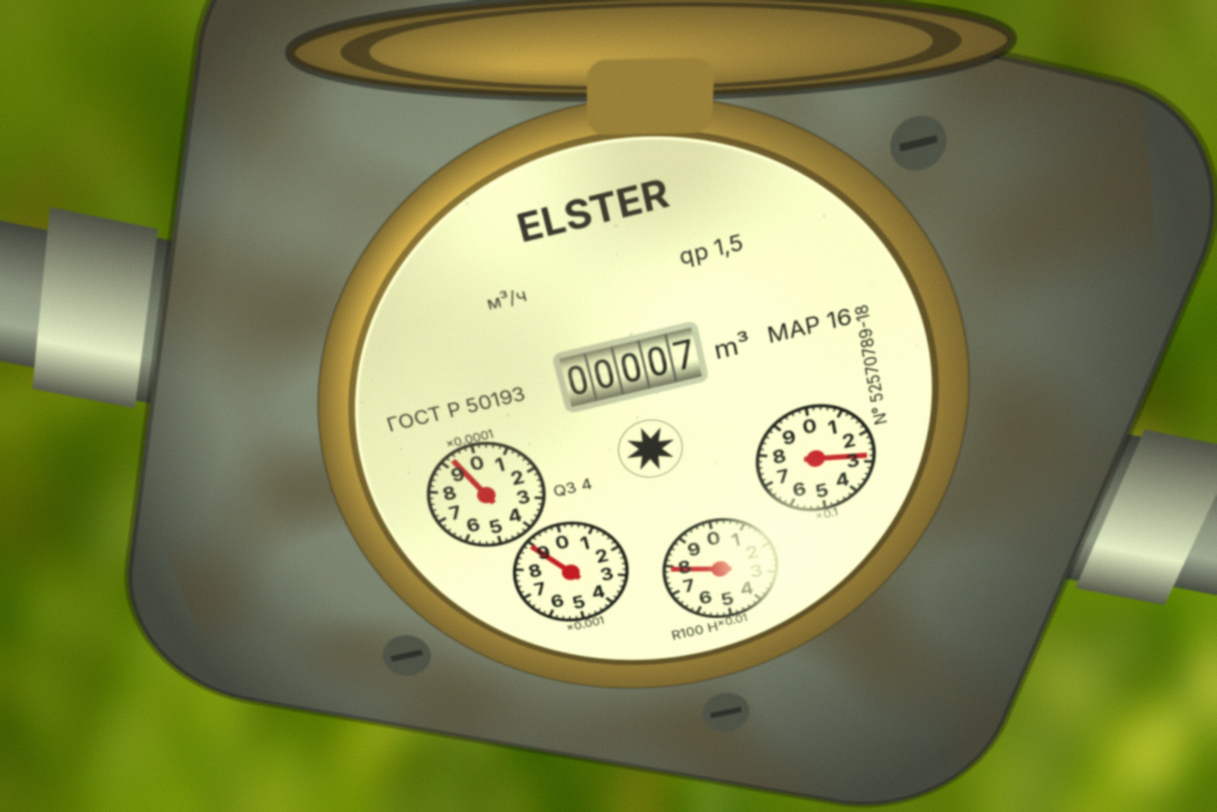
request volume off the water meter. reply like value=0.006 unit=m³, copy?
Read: value=7.2789 unit=m³
